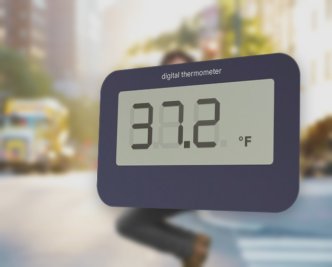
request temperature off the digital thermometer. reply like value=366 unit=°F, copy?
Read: value=37.2 unit=°F
